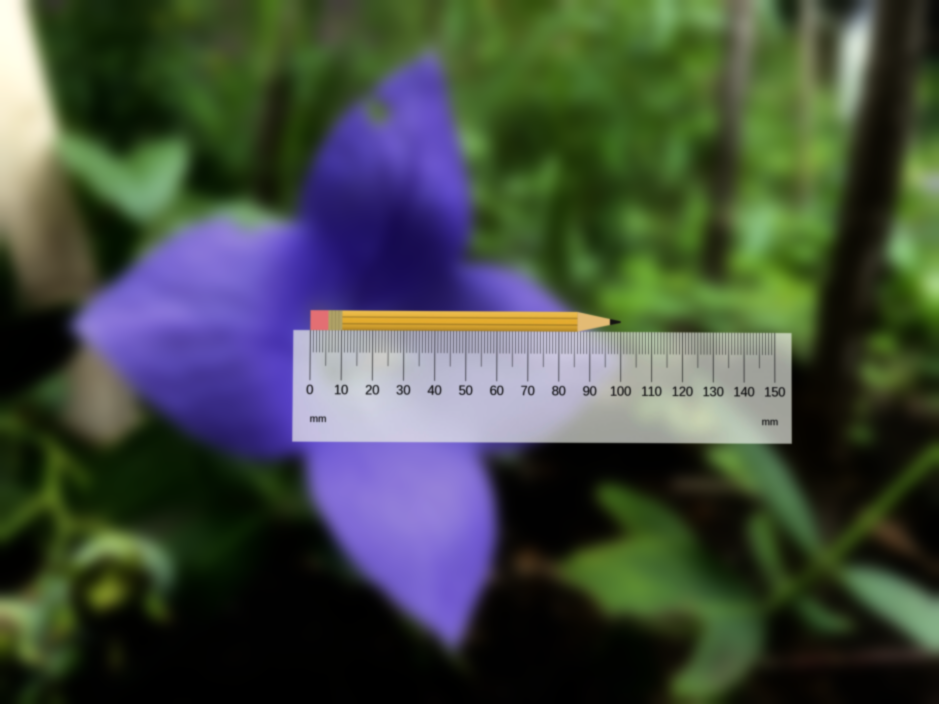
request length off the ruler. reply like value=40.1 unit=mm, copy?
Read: value=100 unit=mm
